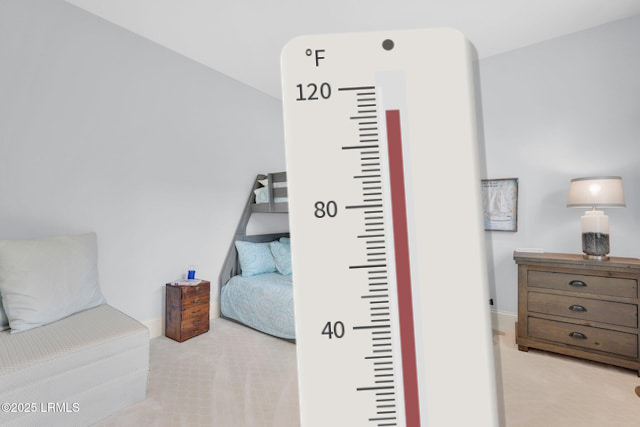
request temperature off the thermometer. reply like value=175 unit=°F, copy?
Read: value=112 unit=°F
